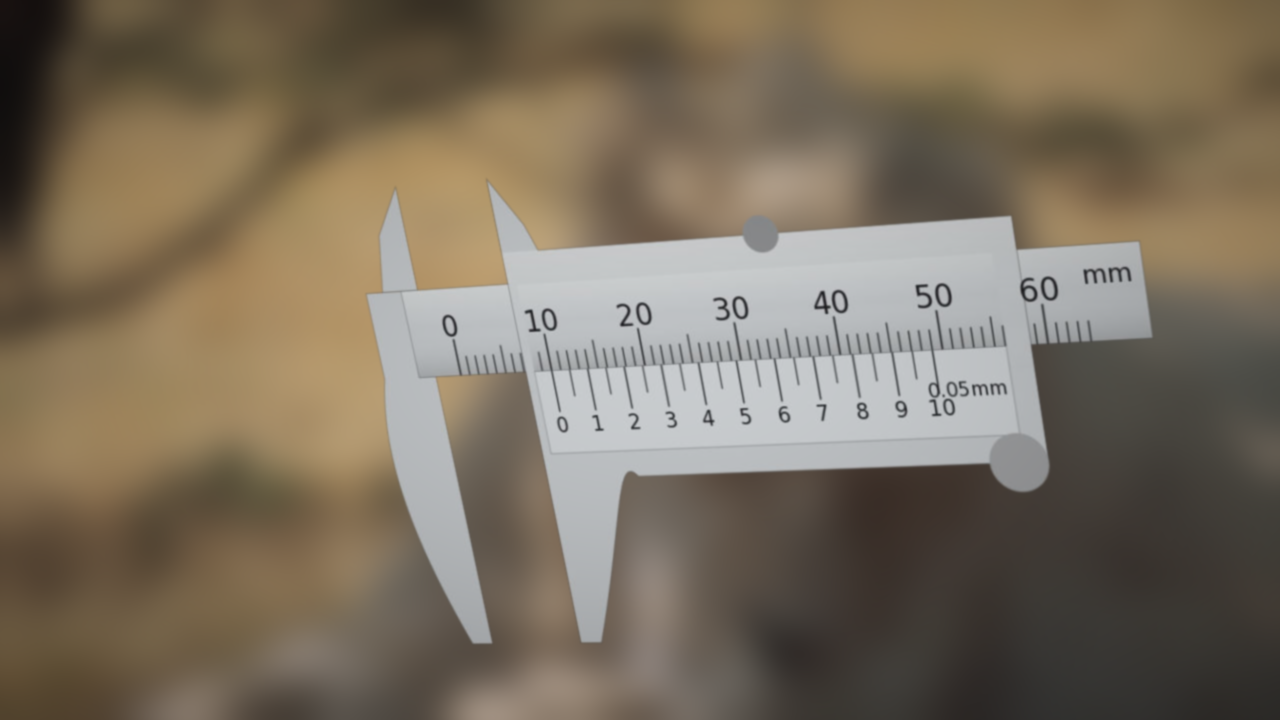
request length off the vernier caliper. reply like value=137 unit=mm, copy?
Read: value=10.0 unit=mm
